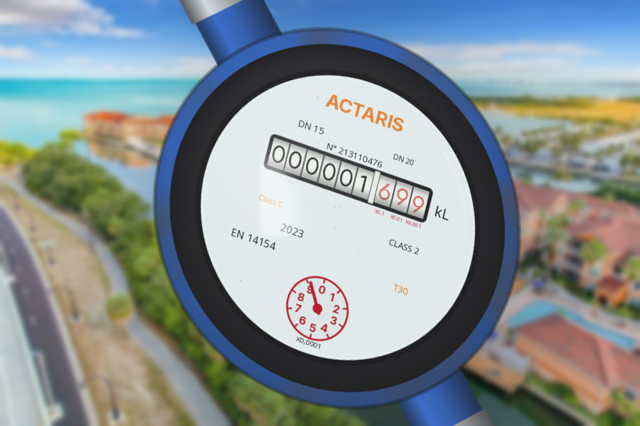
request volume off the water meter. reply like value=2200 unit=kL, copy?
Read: value=1.6989 unit=kL
